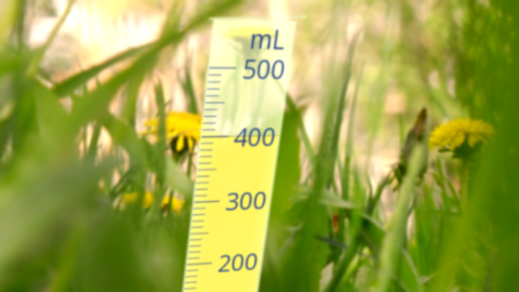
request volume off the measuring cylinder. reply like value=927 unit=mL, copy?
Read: value=400 unit=mL
